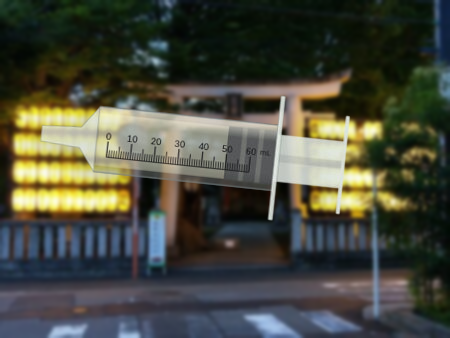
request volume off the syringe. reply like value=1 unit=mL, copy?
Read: value=50 unit=mL
